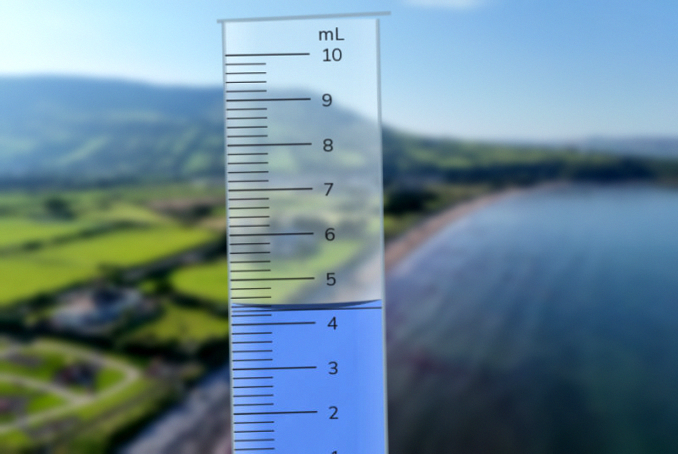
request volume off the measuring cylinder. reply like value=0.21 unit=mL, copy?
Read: value=4.3 unit=mL
